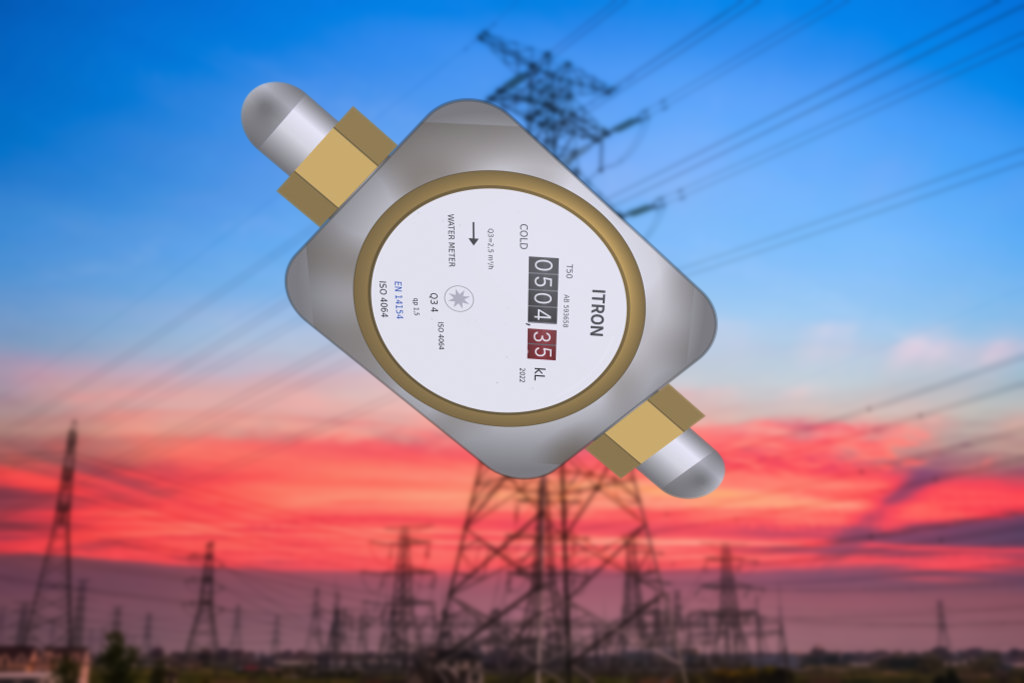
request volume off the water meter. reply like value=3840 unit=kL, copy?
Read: value=504.35 unit=kL
